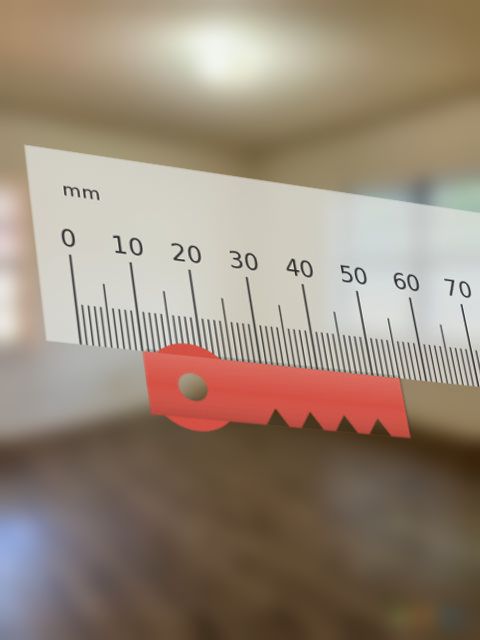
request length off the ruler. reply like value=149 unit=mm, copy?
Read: value=45 unit=mm
